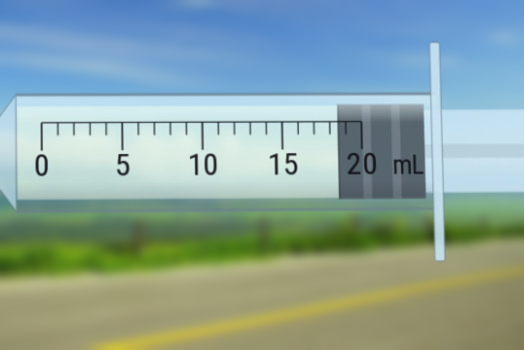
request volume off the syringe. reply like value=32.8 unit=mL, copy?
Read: value=18.5 unit=mL
